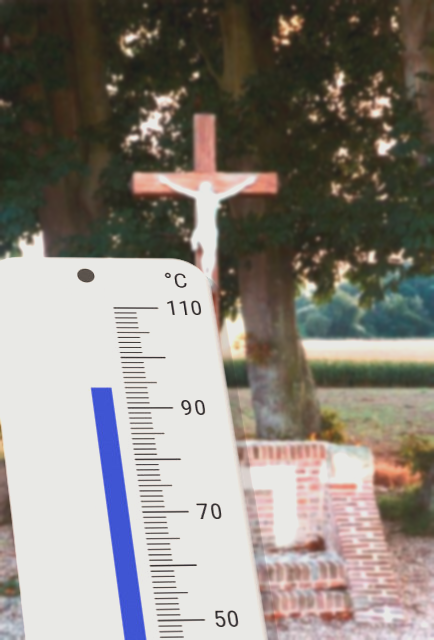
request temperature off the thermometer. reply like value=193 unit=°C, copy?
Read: value=94 unit=°C
